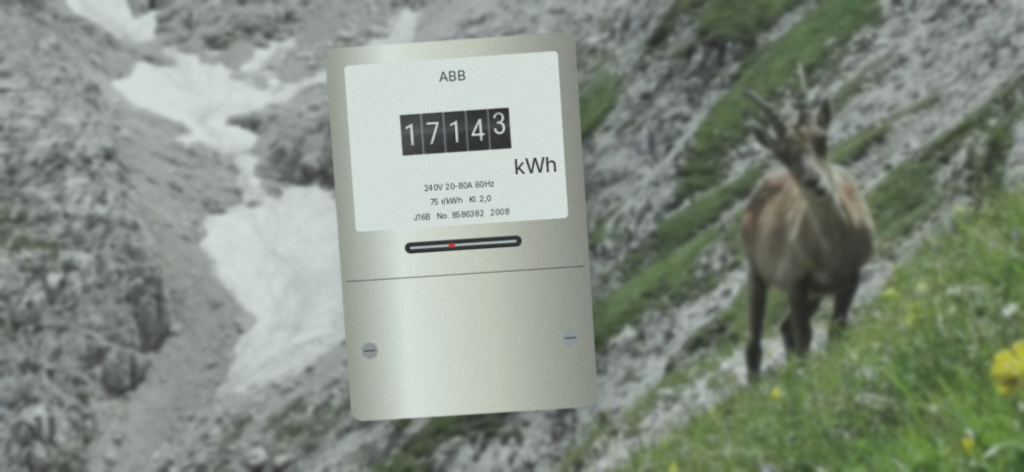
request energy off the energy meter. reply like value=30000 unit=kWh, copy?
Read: value=17143 unit=kWh
